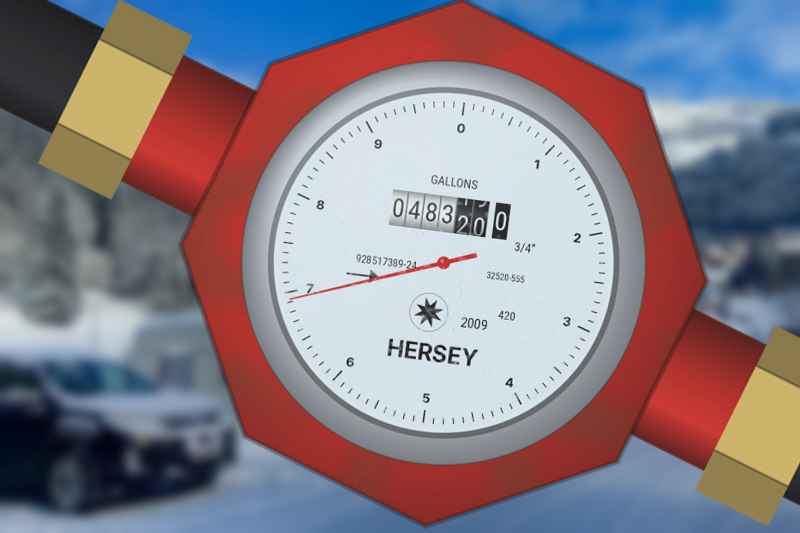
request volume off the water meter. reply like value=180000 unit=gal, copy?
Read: value=483196.9 unit=gal
